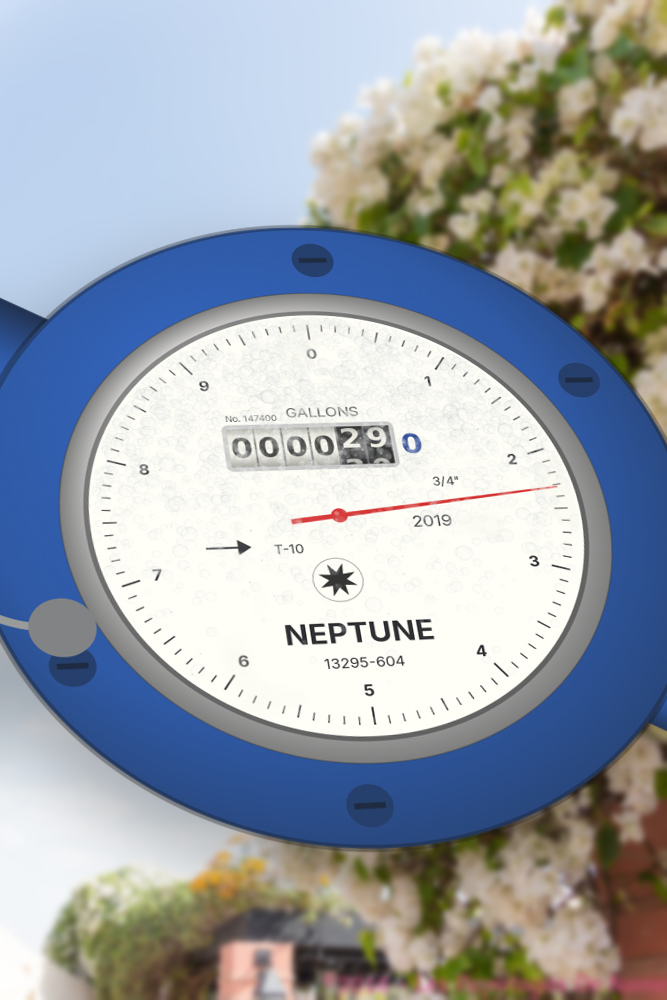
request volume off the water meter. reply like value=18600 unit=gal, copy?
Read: value=292.3 unit=gal
